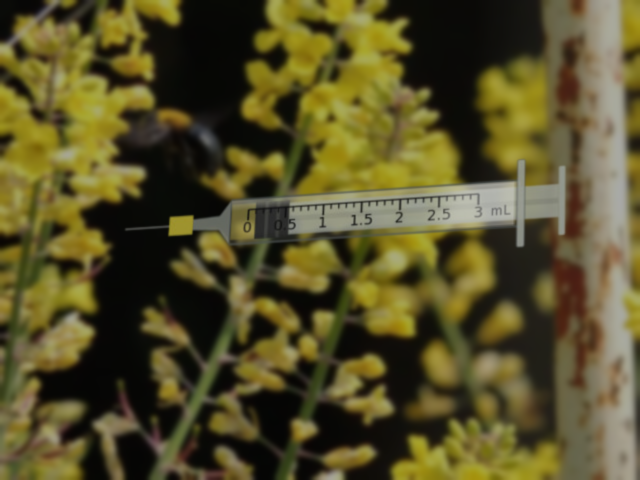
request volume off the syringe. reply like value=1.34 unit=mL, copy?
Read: value=0.1 unit=mL
